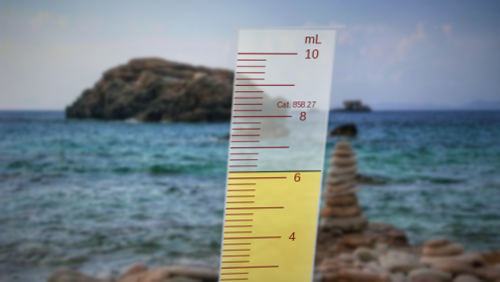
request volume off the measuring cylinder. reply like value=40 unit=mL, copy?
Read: value=6.2 unit=mL
